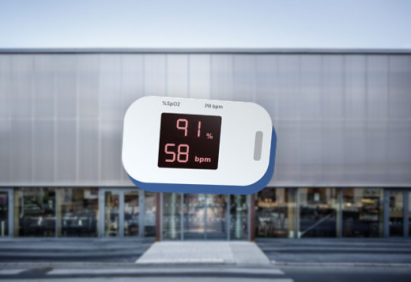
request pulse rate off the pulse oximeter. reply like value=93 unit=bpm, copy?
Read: value=58 unit=bpm
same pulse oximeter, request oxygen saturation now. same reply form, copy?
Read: value=91 unit=%
